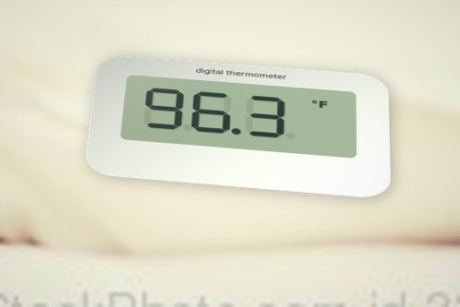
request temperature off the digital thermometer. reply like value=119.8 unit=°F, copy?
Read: value=96.3 unit=°F
